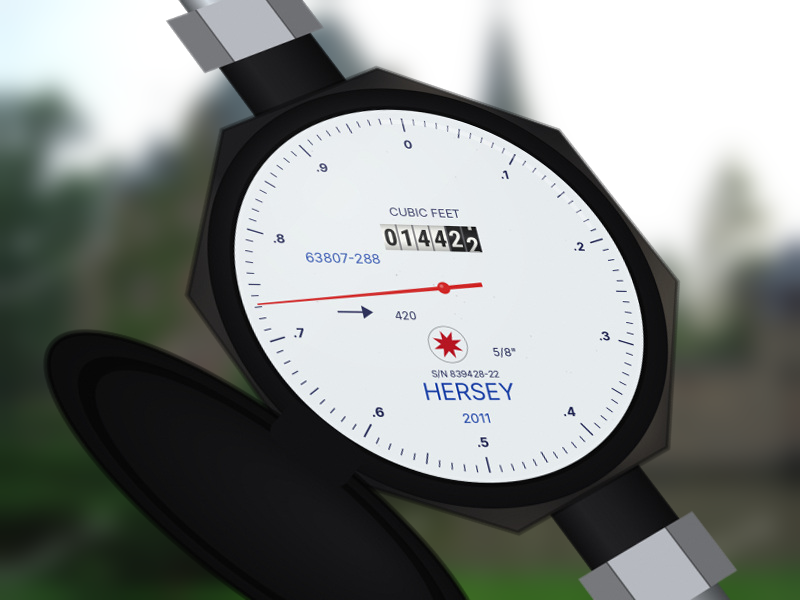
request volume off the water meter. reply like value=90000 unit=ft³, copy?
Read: value=14421.73 unit=ft³
